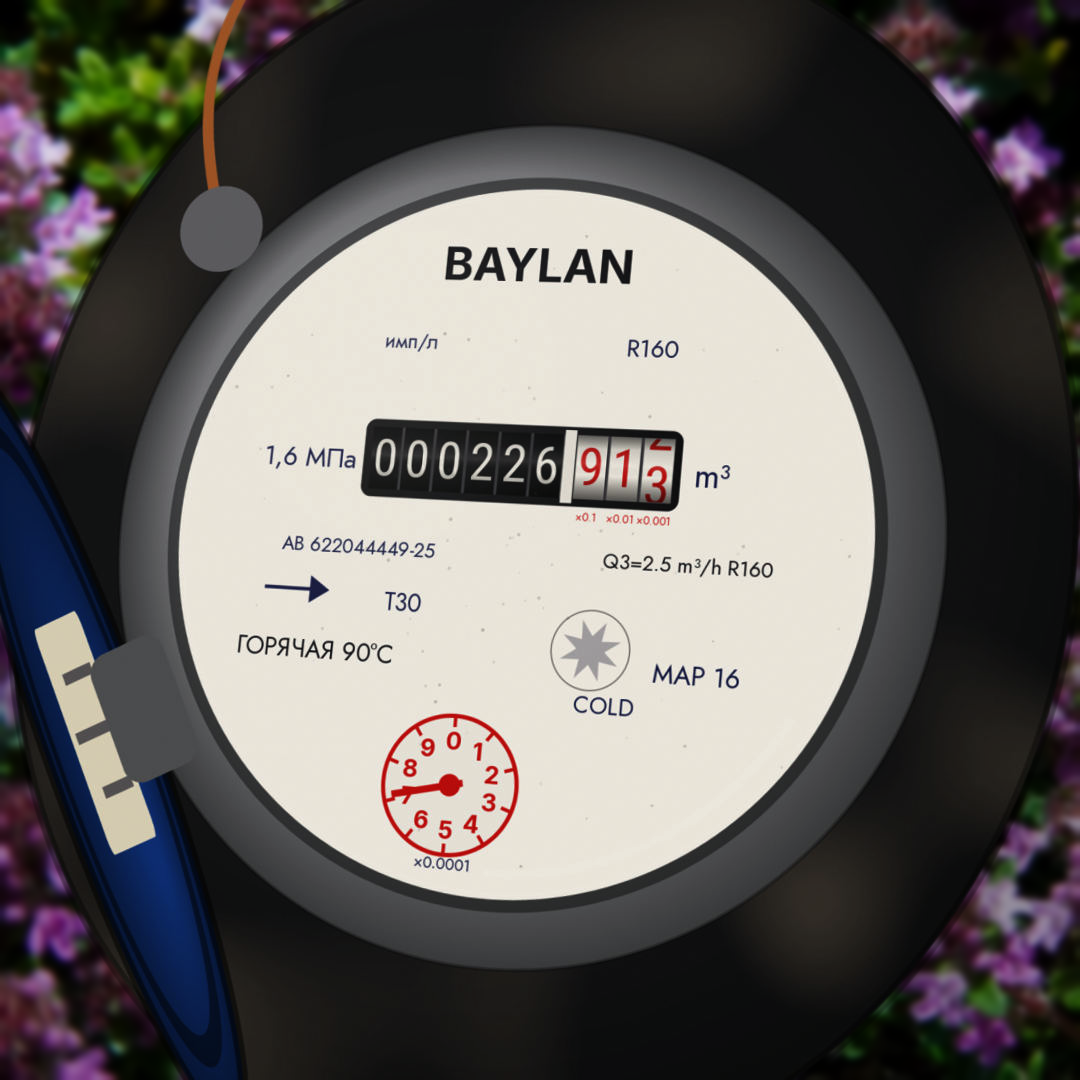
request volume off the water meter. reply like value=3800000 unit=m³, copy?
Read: value=226.9127 unit=m³
